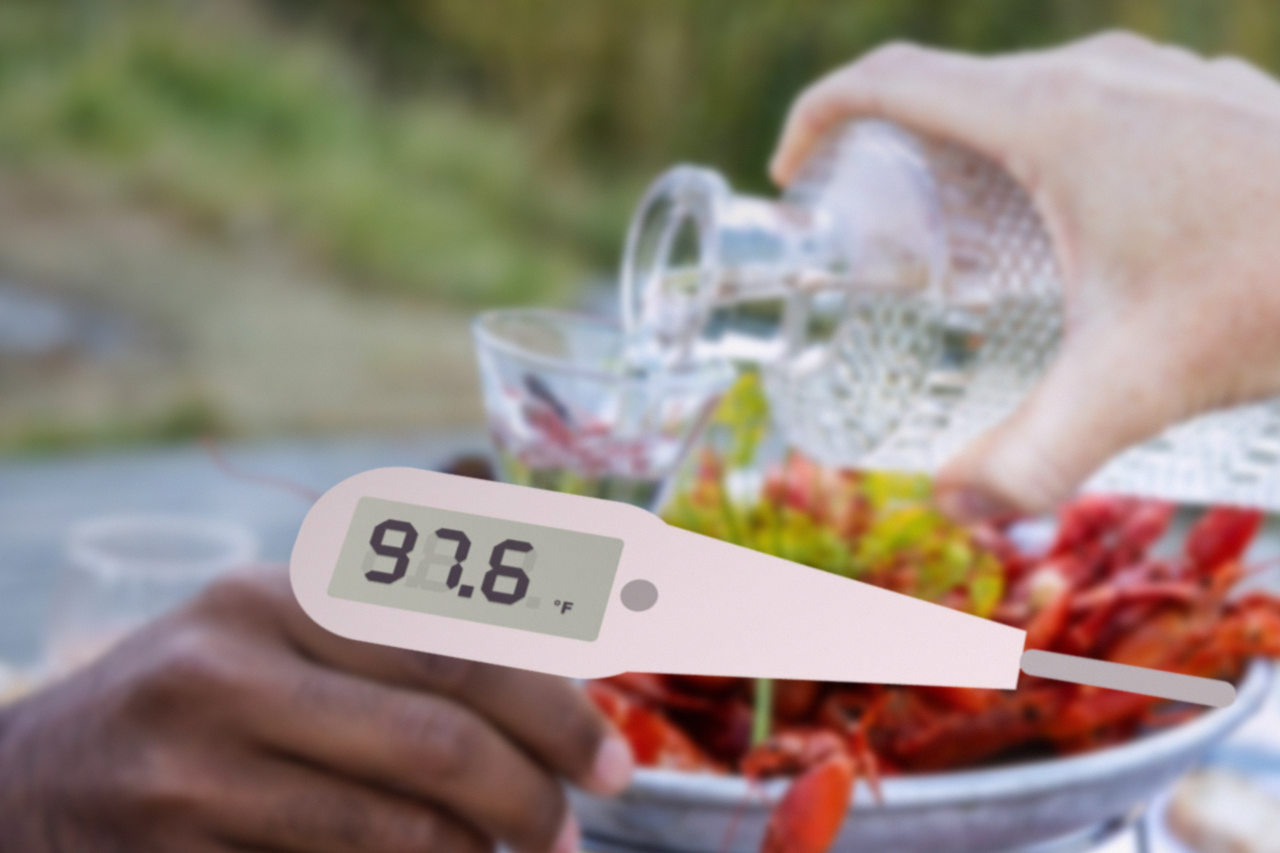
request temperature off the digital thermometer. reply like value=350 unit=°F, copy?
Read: value=97.6 unit=°F
